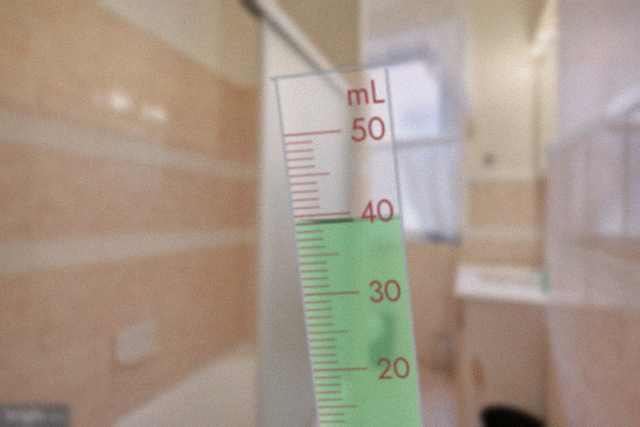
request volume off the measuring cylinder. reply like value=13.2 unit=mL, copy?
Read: value=39 unit=mL
